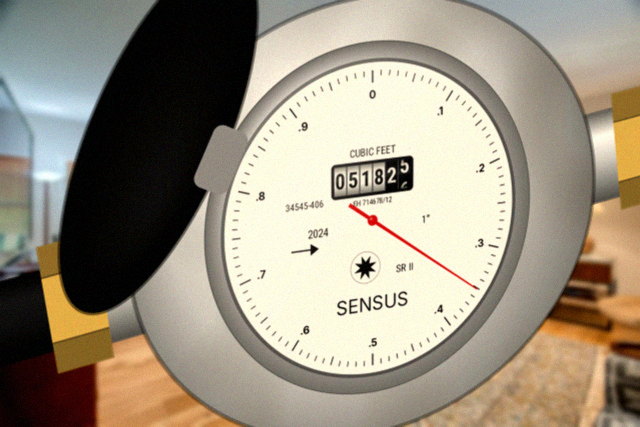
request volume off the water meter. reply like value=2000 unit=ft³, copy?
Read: value=51825.35 unit=ft³
